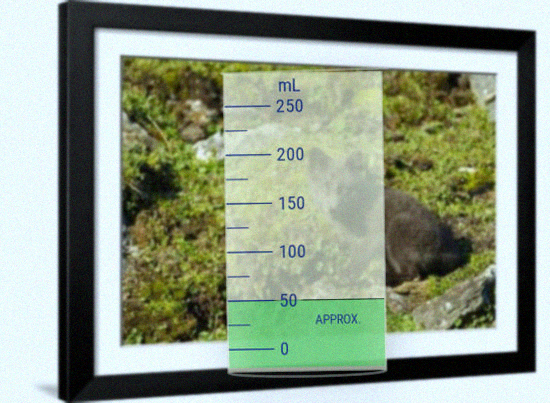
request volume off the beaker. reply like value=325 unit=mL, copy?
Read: value=50 unit=mL
